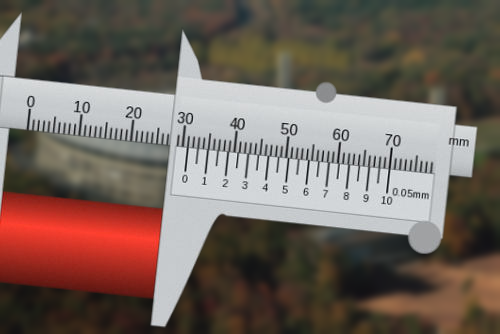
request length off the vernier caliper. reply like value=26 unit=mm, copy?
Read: value=31.0 unit=mm
